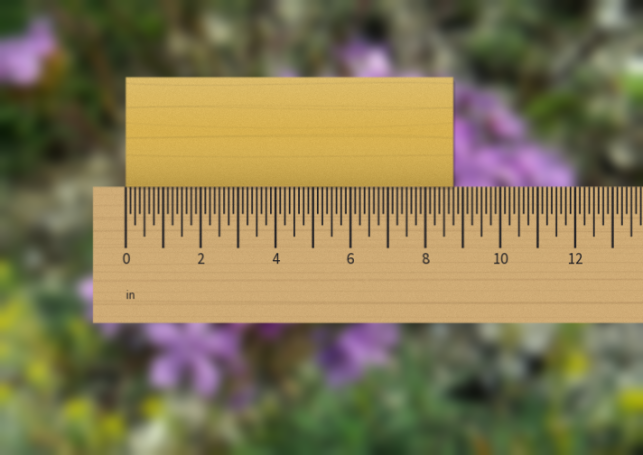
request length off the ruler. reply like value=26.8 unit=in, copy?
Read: value=8.75 unit=in
